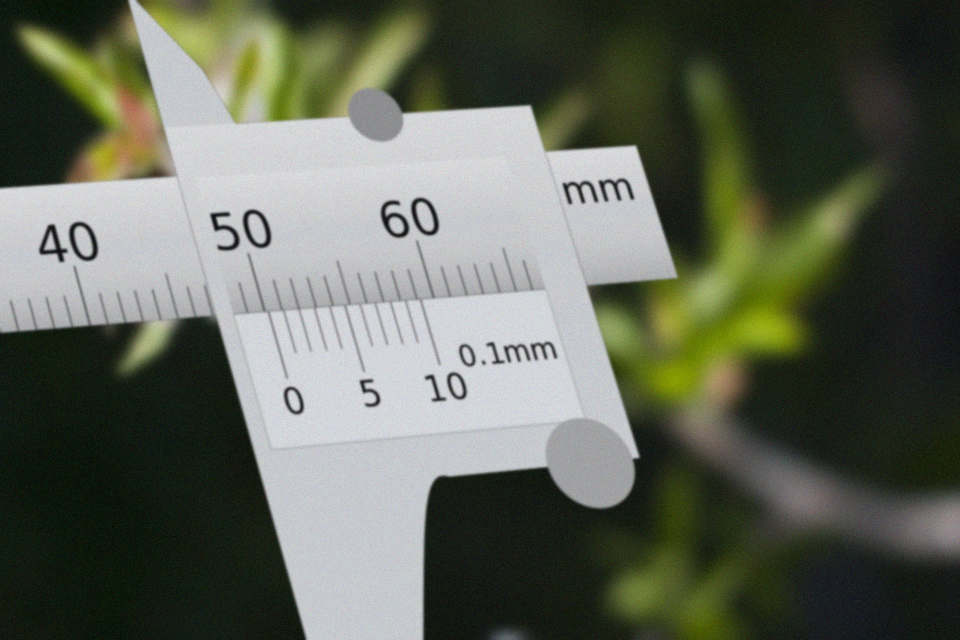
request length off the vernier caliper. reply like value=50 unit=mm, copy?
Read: value=50.2 unit=mm
